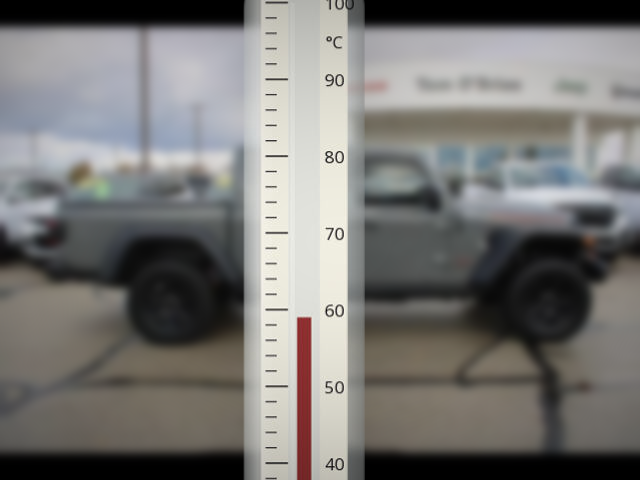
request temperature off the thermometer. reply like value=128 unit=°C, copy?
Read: value=59 unit=°C
